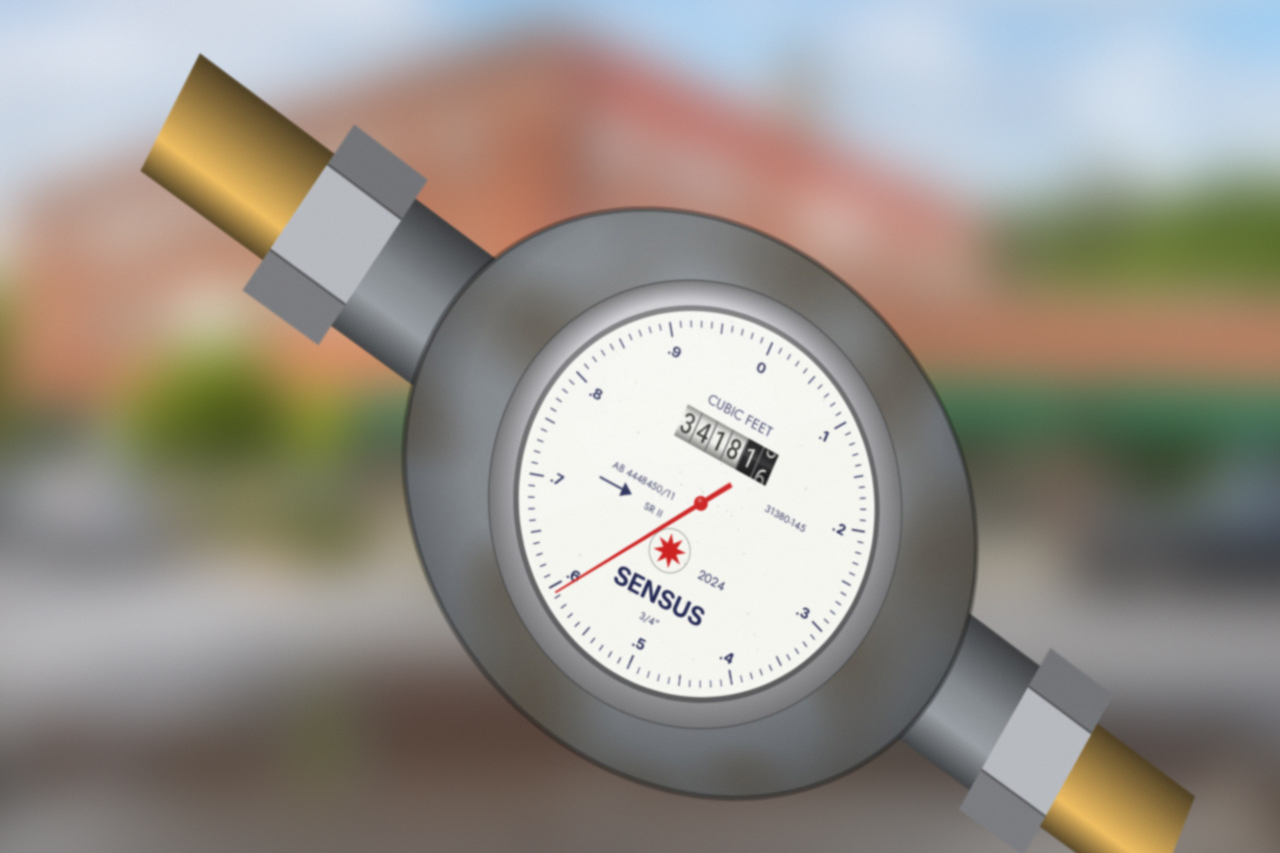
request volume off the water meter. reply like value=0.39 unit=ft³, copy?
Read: value=341815.59 unit=ft³
